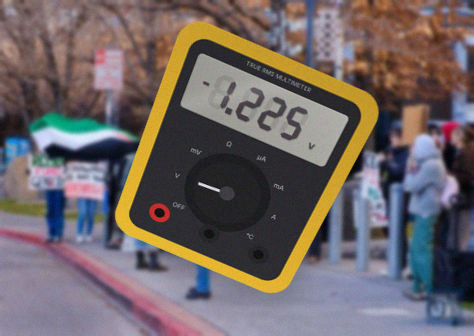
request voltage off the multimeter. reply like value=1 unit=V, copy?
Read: value=-1.225 unit=V
